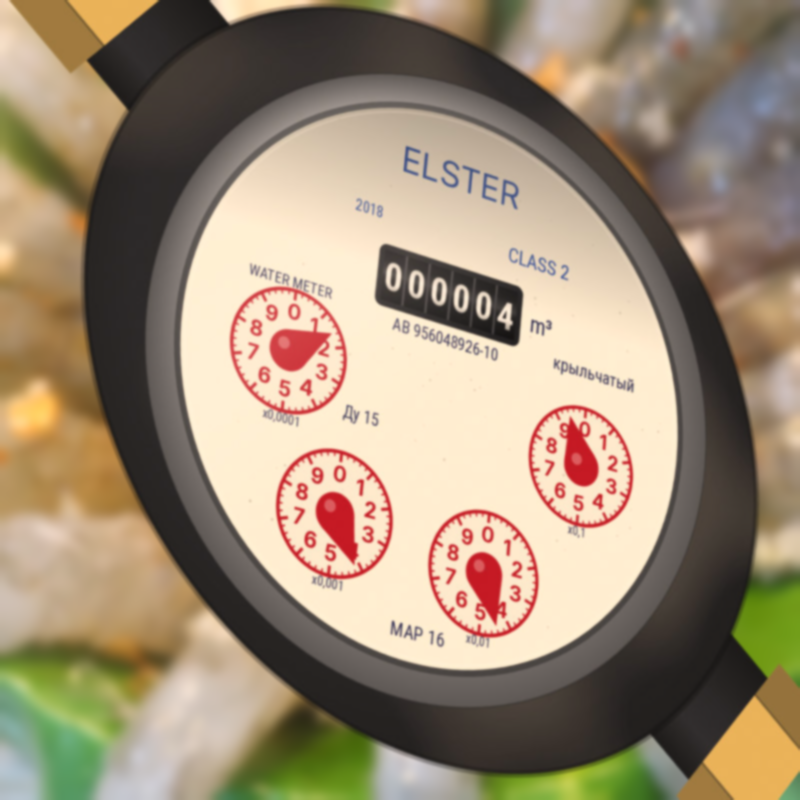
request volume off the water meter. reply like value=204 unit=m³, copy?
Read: value=3.9441 unit=m³
